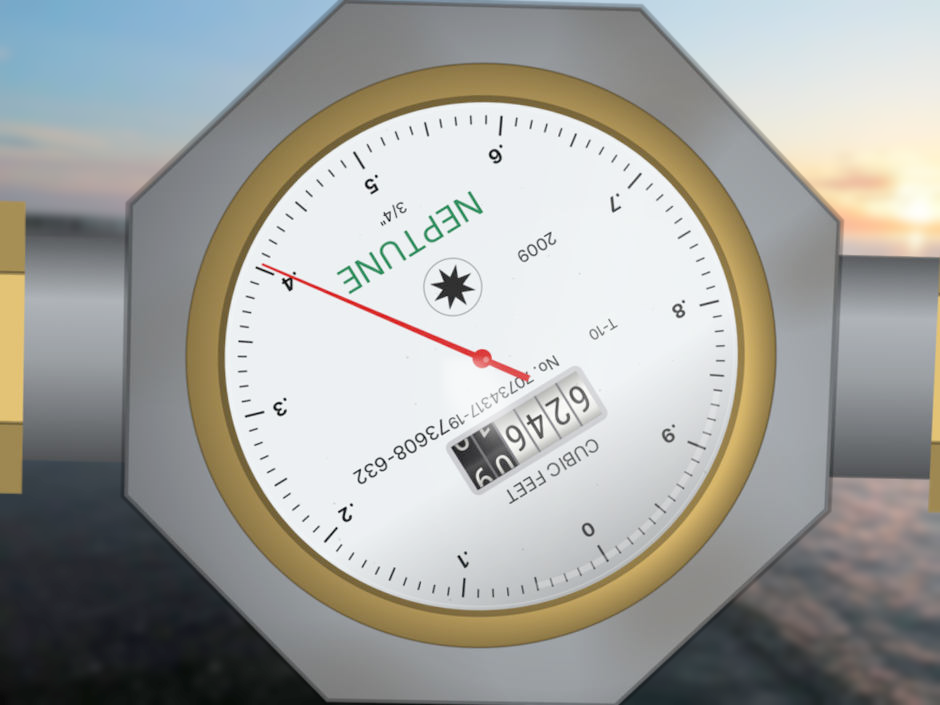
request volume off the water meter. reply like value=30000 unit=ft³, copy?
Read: value=624609.40 unit=ft³
